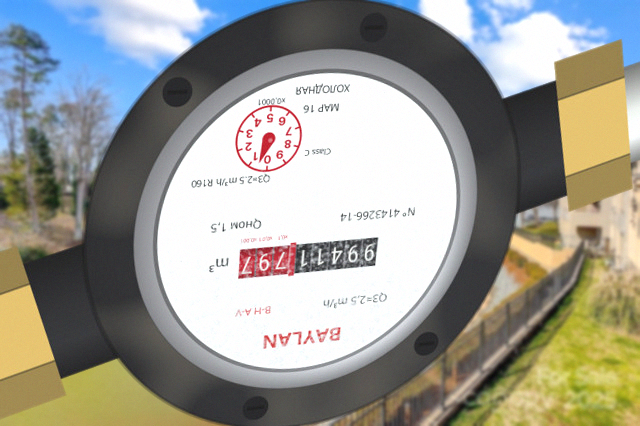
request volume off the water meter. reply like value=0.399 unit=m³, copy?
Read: value=99411.7970 unit=m³
